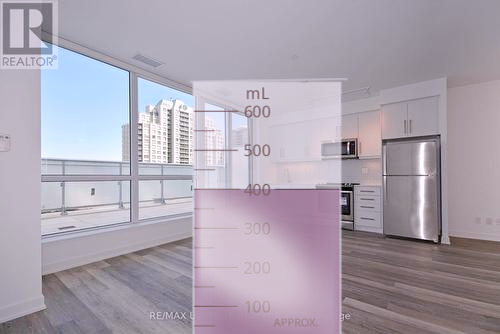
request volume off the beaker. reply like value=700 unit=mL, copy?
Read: value=400 unit=mL
